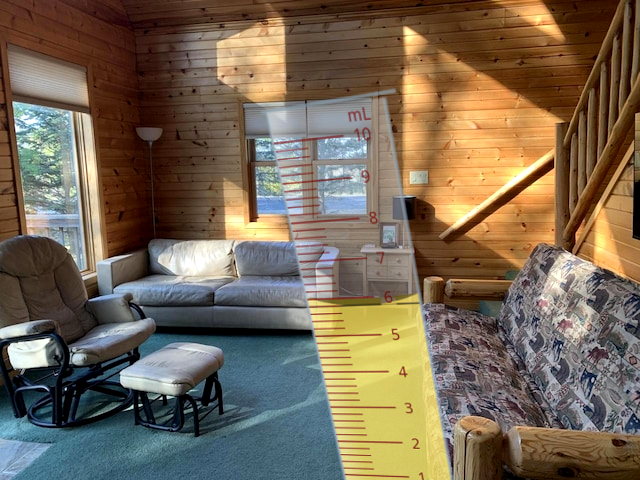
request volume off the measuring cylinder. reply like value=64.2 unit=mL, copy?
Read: value=5.8 unit=mL
